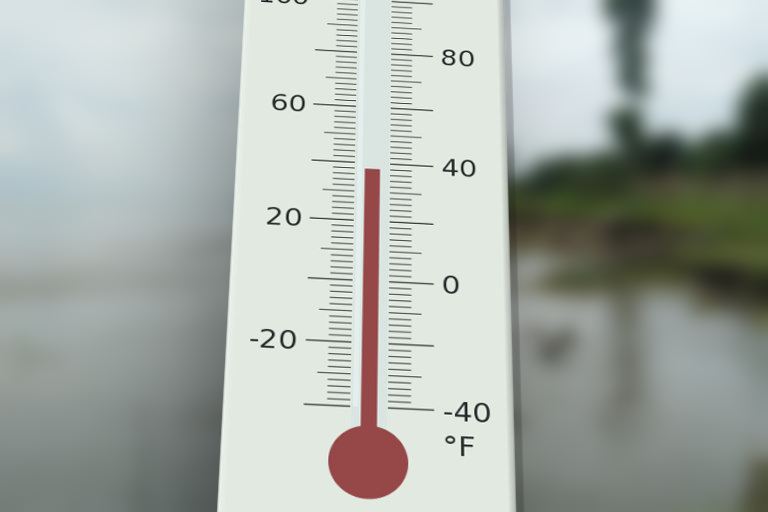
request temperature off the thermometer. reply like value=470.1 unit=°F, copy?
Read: value=38 unit=°F
